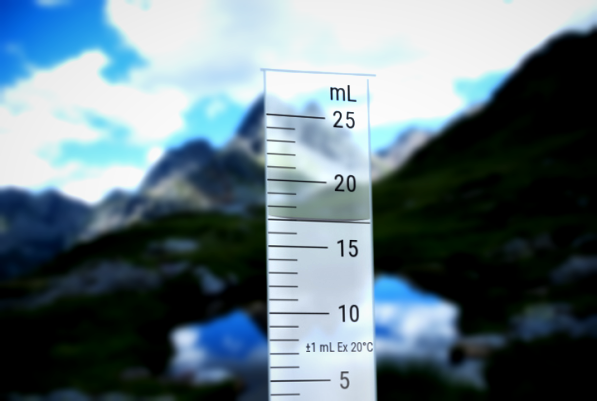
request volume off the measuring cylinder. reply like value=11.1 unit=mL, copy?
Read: value=17 unit=mL
